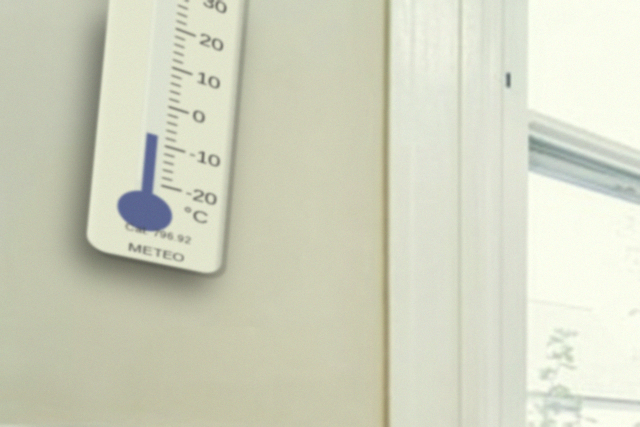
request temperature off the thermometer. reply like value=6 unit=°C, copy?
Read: value=-8 unit=°C
